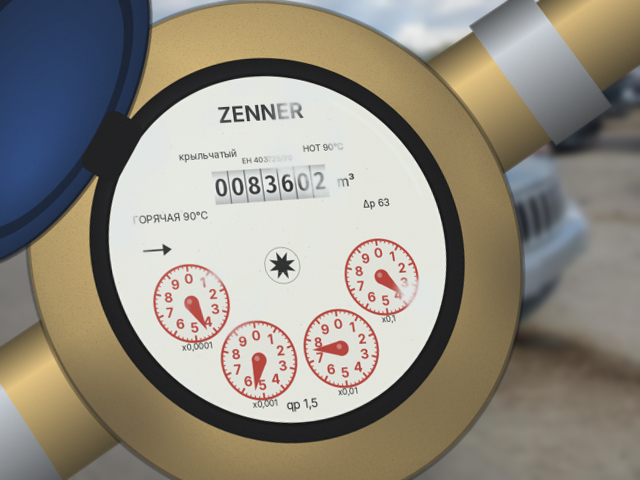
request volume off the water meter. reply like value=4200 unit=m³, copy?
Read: value=83602.3754 unit=m³
